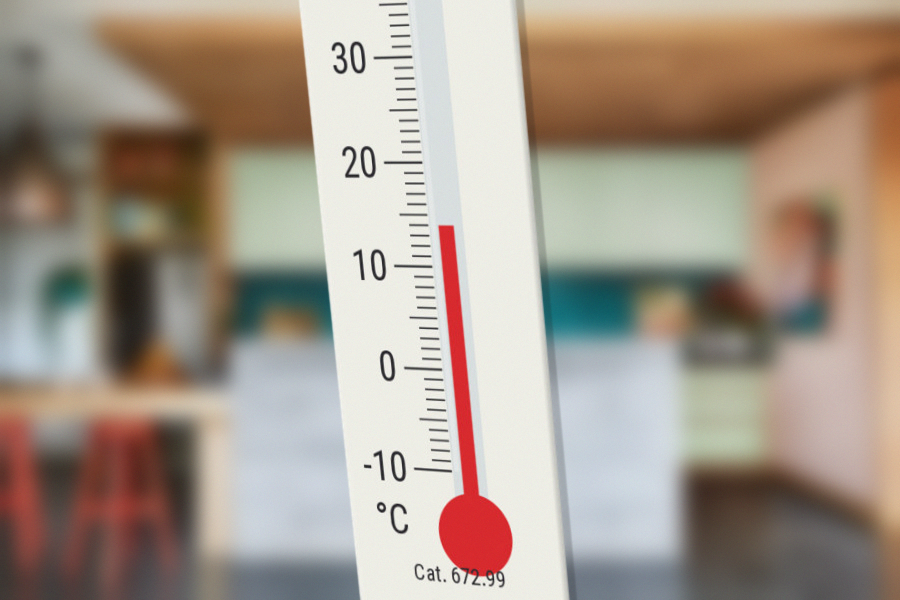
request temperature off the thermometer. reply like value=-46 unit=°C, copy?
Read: value=14 unit=°C
